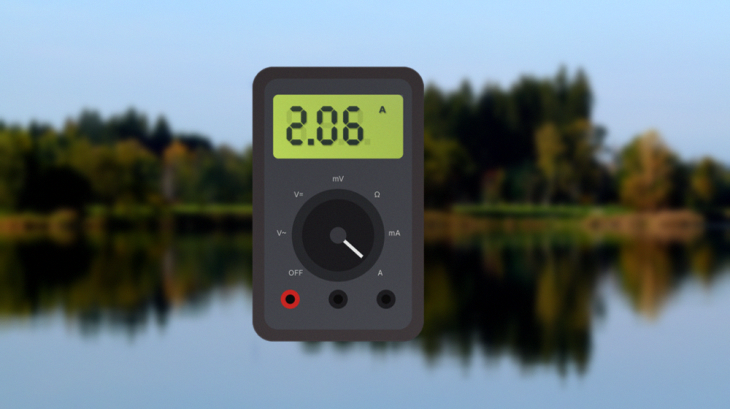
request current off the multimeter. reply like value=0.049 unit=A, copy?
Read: value=2.06 unit=A
